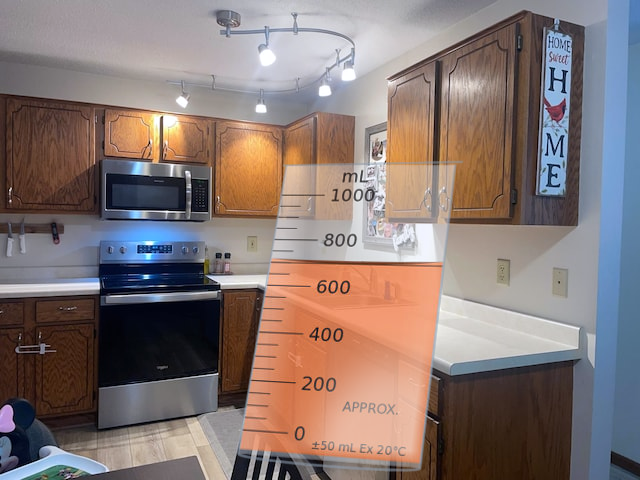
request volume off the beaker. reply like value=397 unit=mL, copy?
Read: value=700 unit=mL
